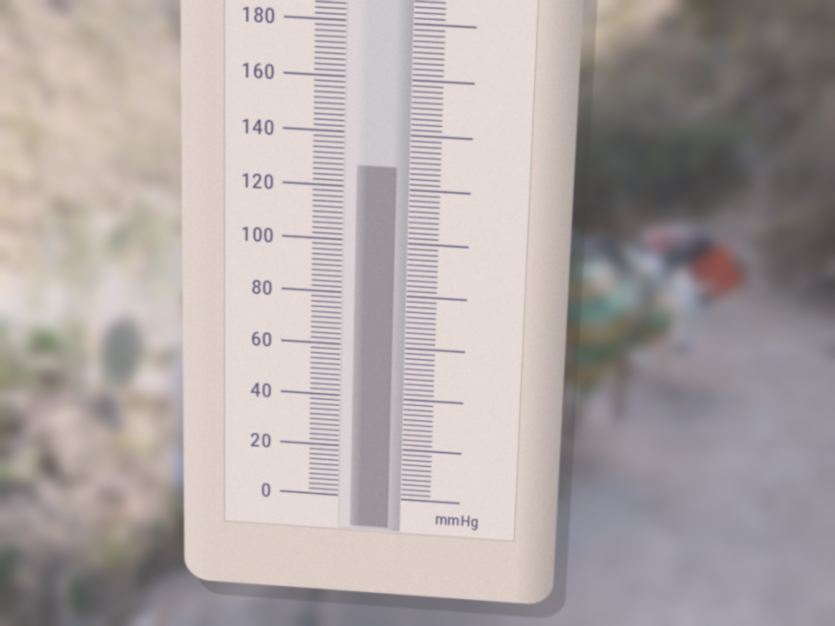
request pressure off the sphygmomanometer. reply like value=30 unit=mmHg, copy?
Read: value=128 unit=mmHg
